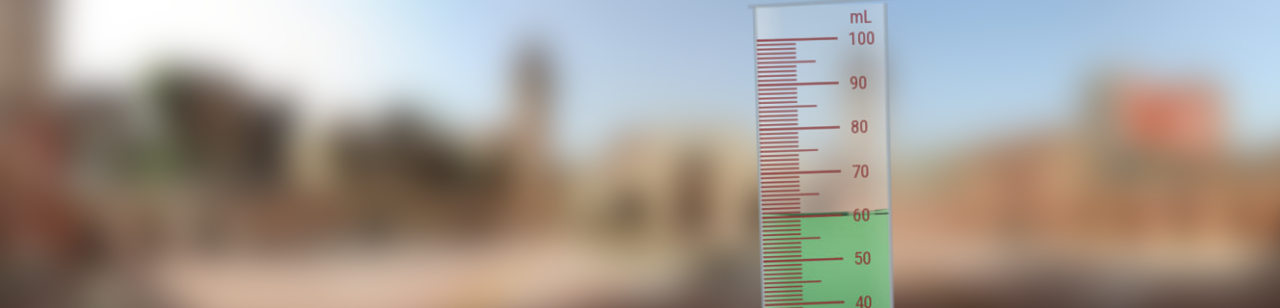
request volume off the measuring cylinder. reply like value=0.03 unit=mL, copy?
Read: value=60 unit=mL
